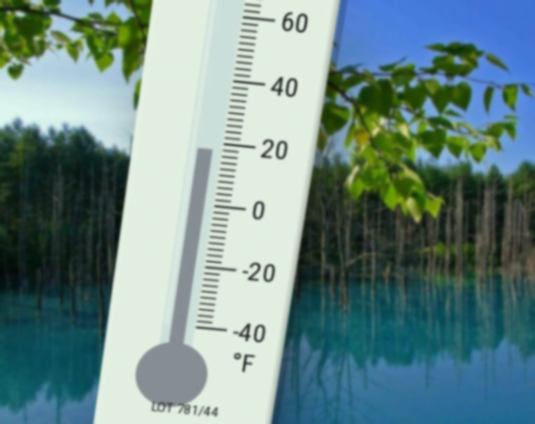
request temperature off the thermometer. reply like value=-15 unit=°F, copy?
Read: value=18 unit=°F
